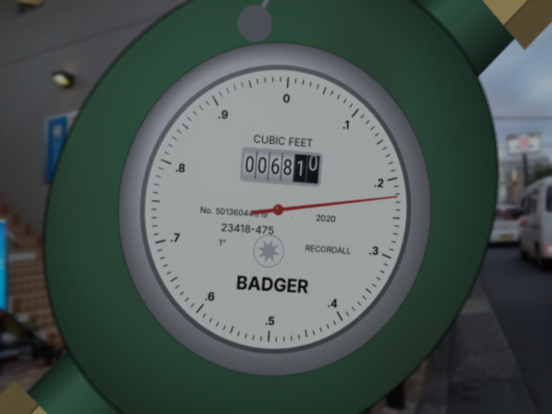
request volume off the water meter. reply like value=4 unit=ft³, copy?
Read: value=6810.22 unit=ft³
